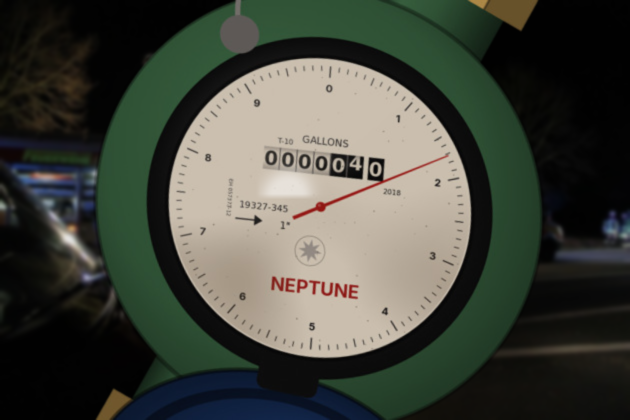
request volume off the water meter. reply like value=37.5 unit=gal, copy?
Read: value=41.7 unit=gal
